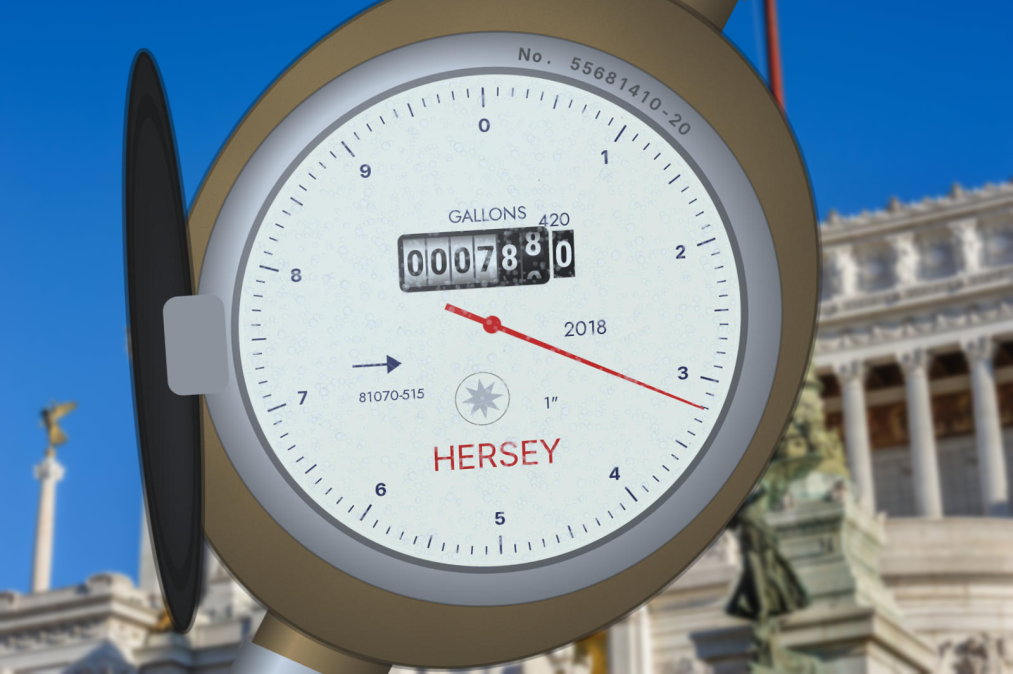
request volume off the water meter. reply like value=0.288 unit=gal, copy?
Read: value=7883.2 unit=gal
